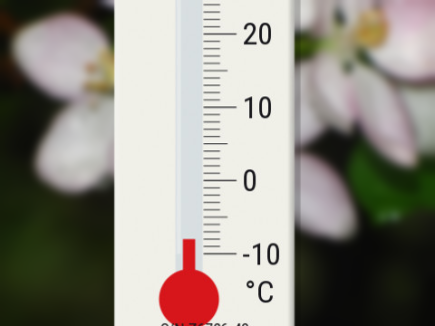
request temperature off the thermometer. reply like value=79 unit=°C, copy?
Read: value=-8 unit=°C
